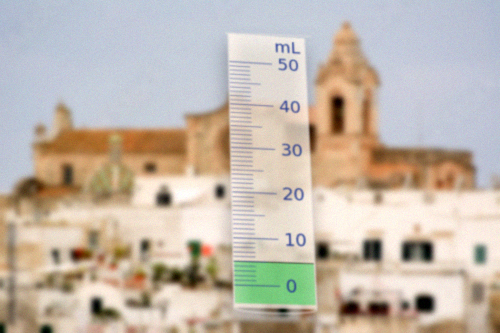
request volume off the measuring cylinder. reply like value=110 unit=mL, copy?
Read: value=5 unit=mL
